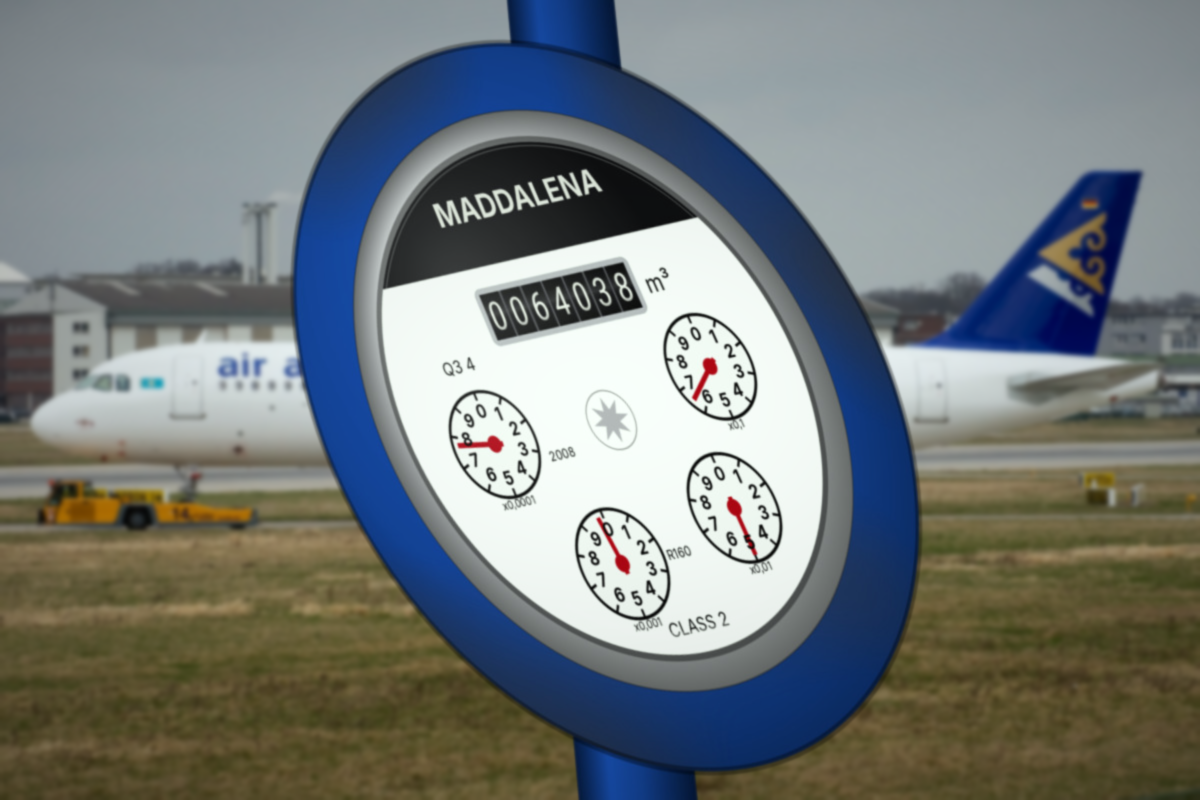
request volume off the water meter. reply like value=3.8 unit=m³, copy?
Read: value=64038.6497 unit=m³
